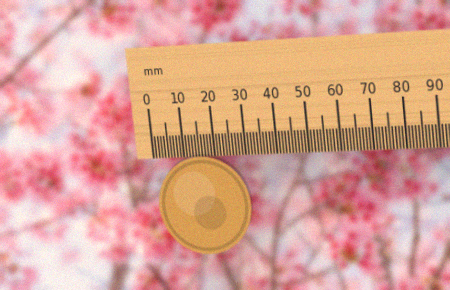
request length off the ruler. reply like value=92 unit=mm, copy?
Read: value=30 unit=mm
